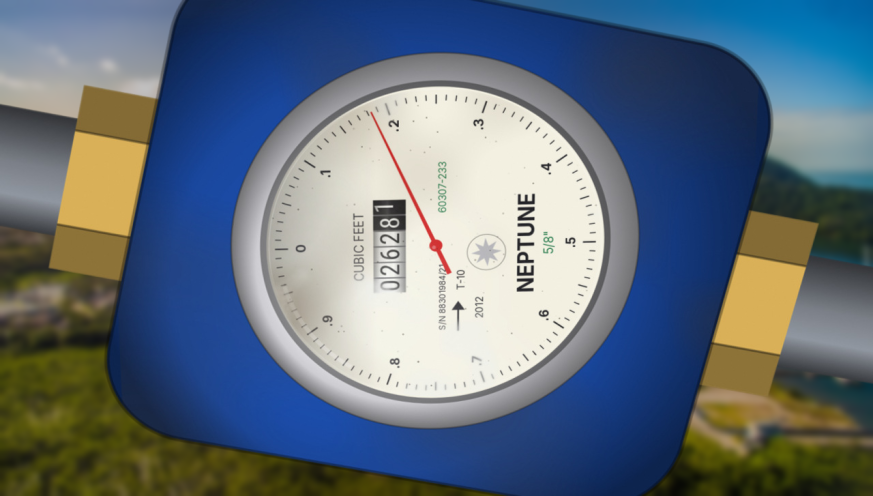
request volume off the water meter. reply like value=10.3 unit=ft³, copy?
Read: value=26281.18 unit=ft³
